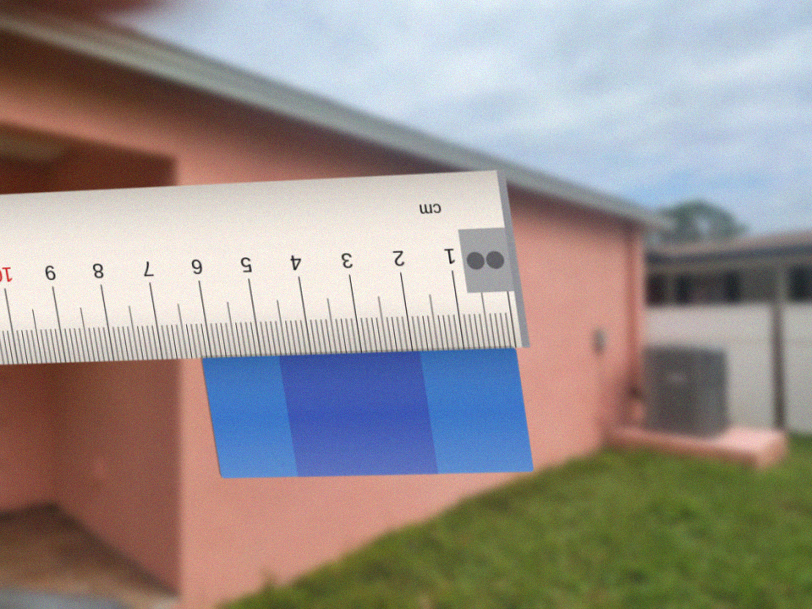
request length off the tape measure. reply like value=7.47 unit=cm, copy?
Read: value=6.2 unit=cm
